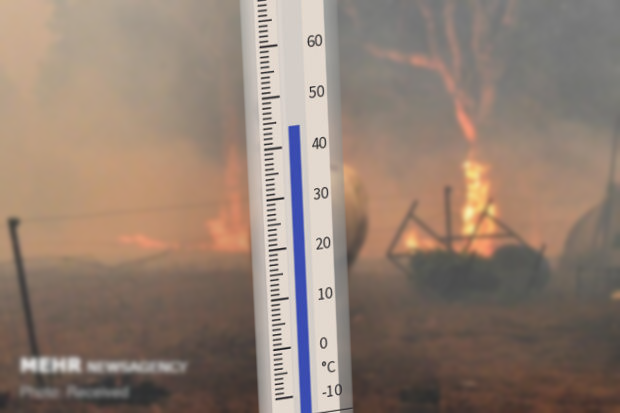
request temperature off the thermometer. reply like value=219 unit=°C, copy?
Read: value=44 unit=°C
